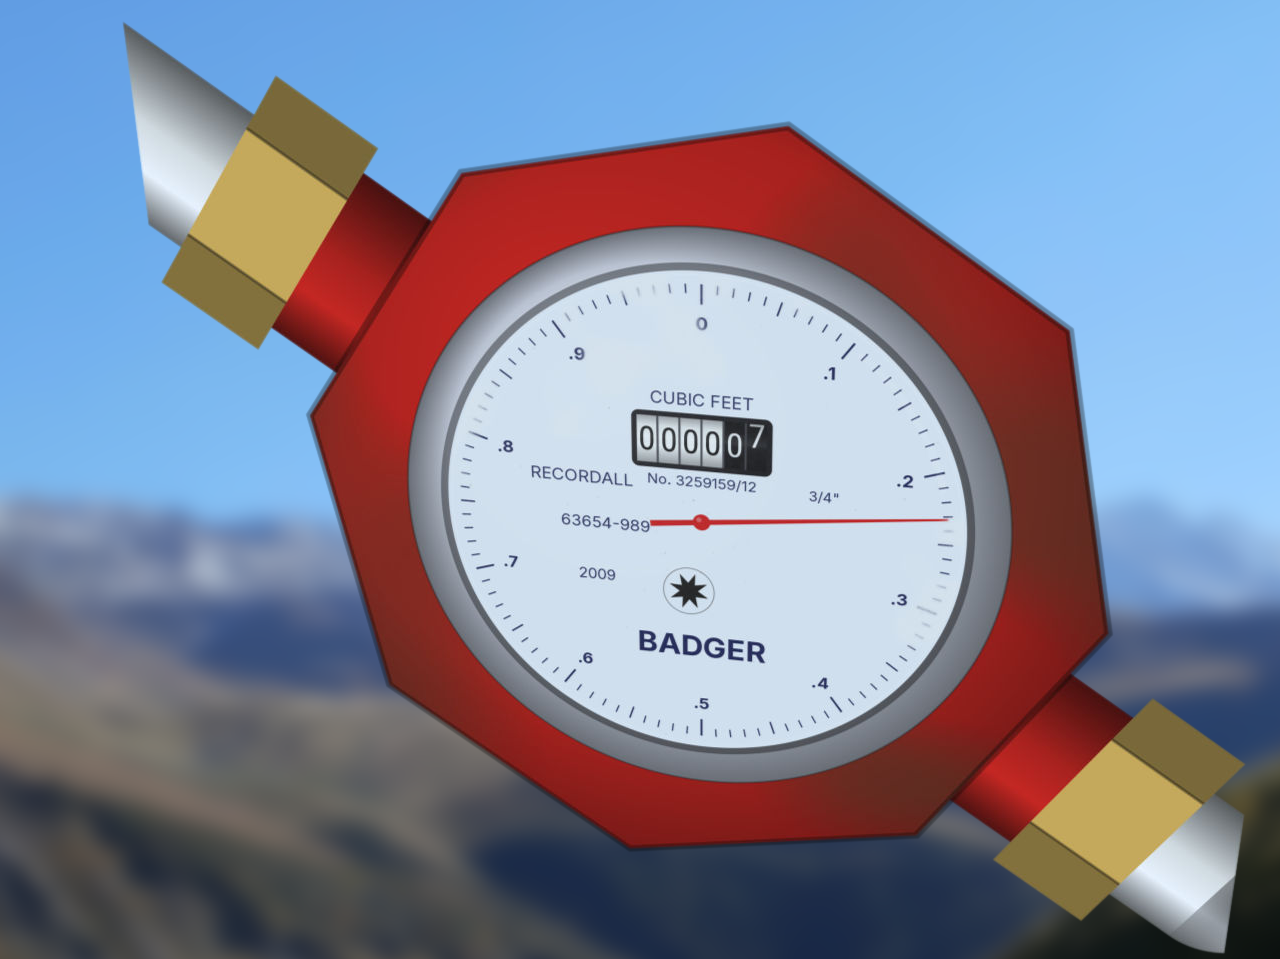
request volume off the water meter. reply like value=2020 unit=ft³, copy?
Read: value=7.23 unit=ft³
